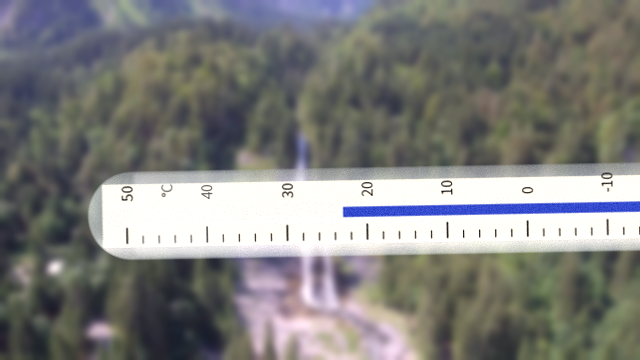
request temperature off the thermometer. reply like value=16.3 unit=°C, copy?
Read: value=23 unit=°C
